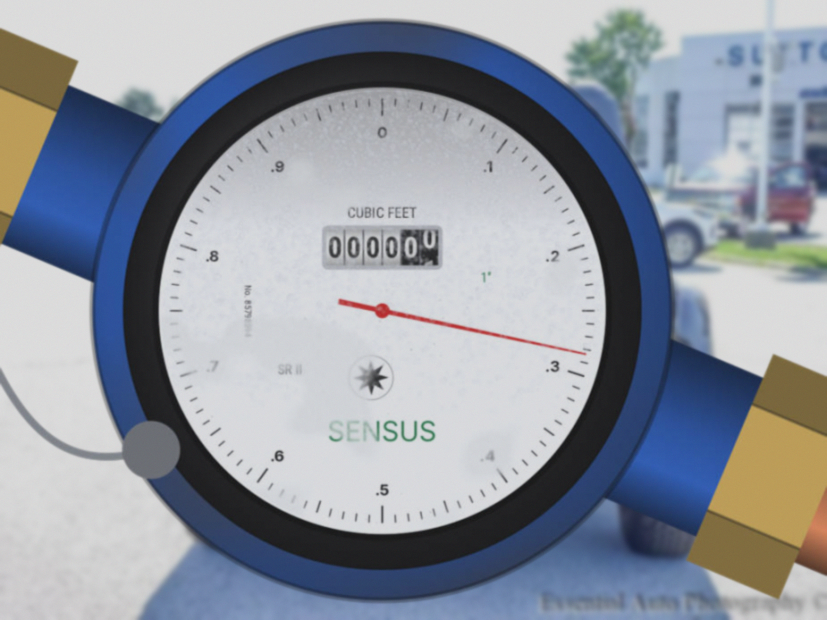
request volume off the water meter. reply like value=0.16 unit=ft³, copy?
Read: value=0.28 unit=ft³
